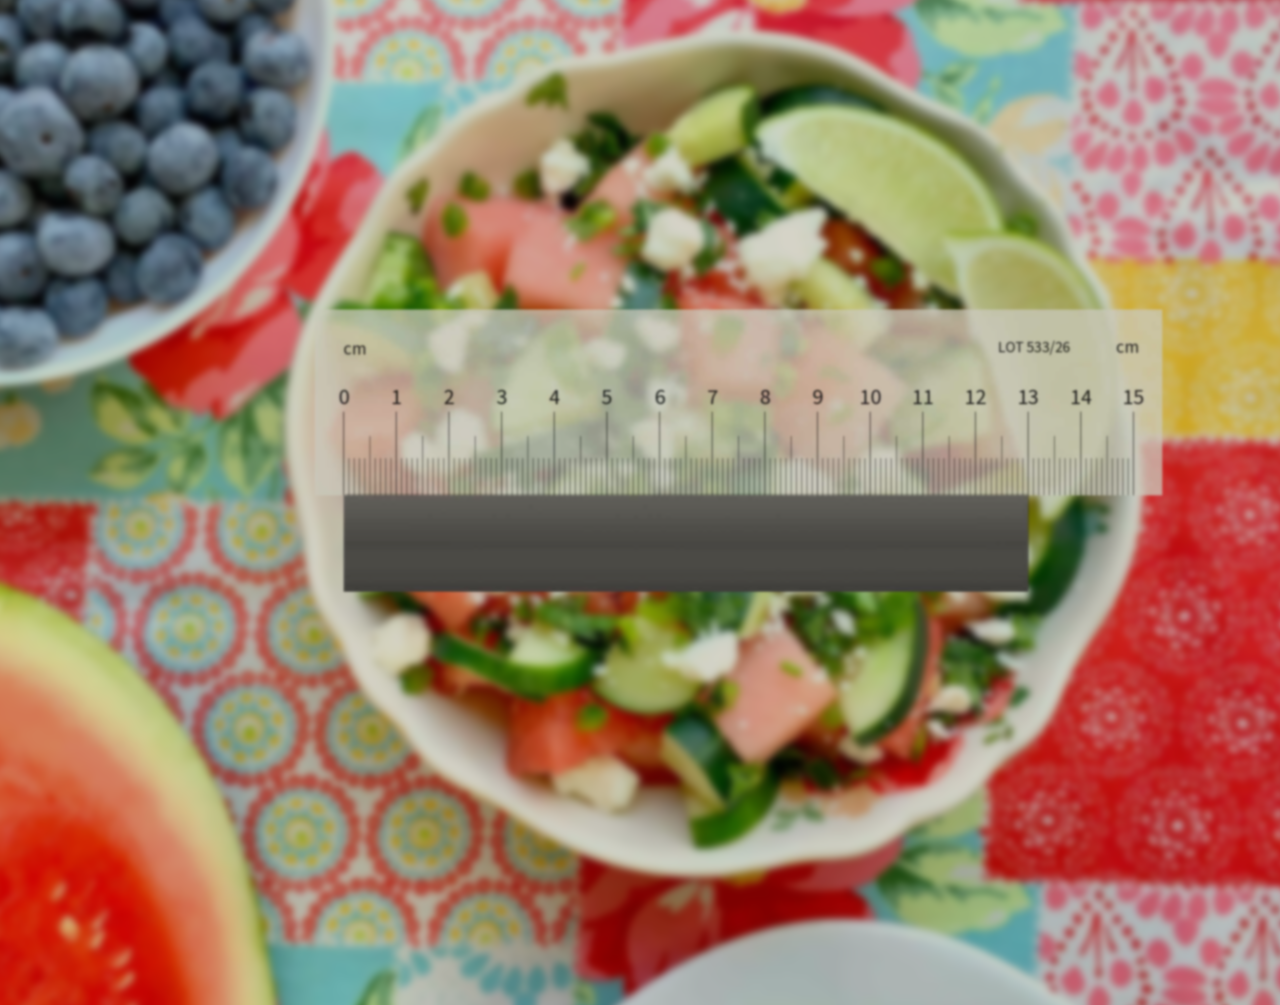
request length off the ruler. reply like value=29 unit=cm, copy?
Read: value=13 unit=cm
